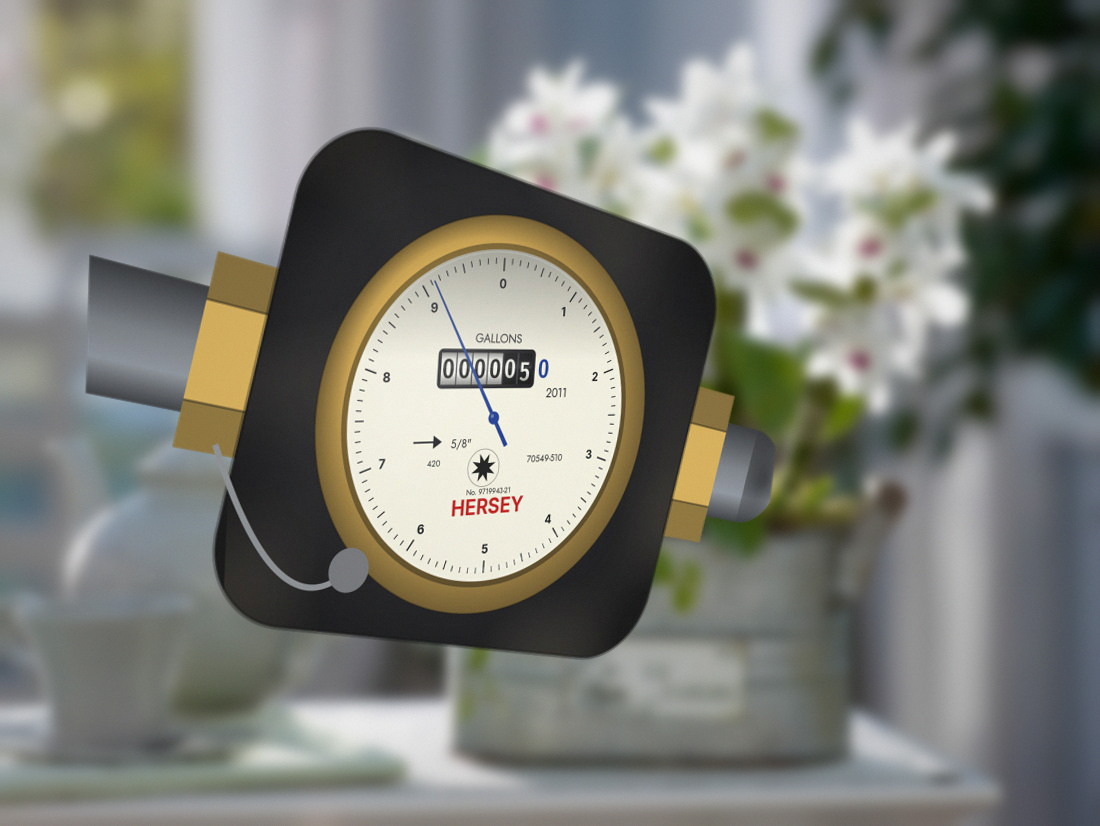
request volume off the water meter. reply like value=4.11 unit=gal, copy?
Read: value=49.1 unit=gal
